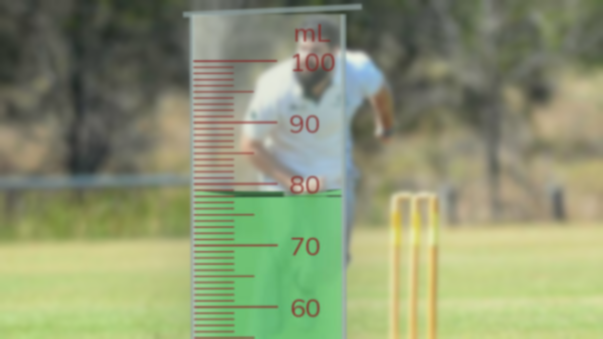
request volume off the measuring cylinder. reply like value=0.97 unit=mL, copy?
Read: value=78 unit=mL
